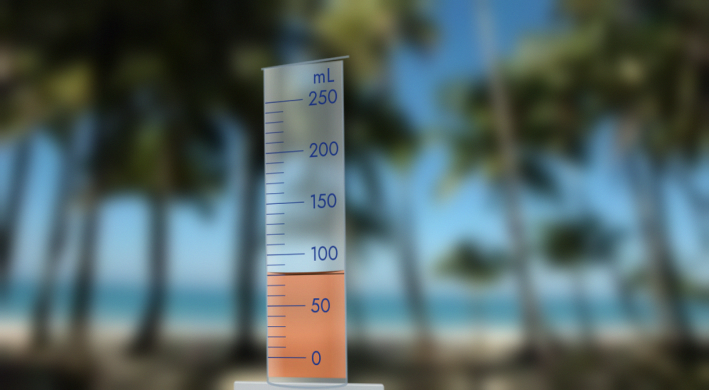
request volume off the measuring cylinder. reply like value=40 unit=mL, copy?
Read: value=80 unit=mL
